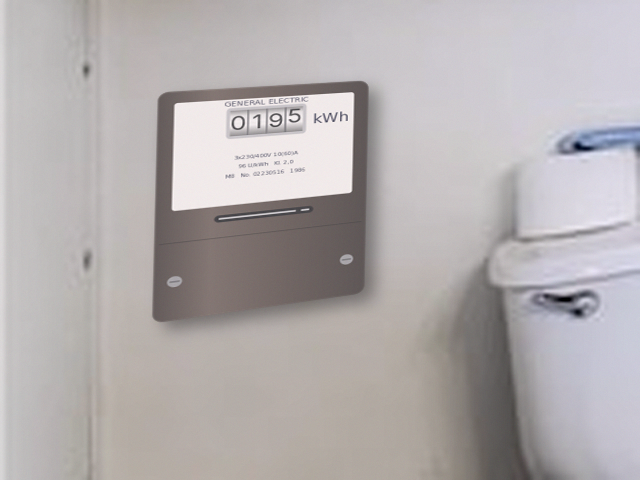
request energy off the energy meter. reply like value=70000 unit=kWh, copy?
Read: value=195 unit=kWh
